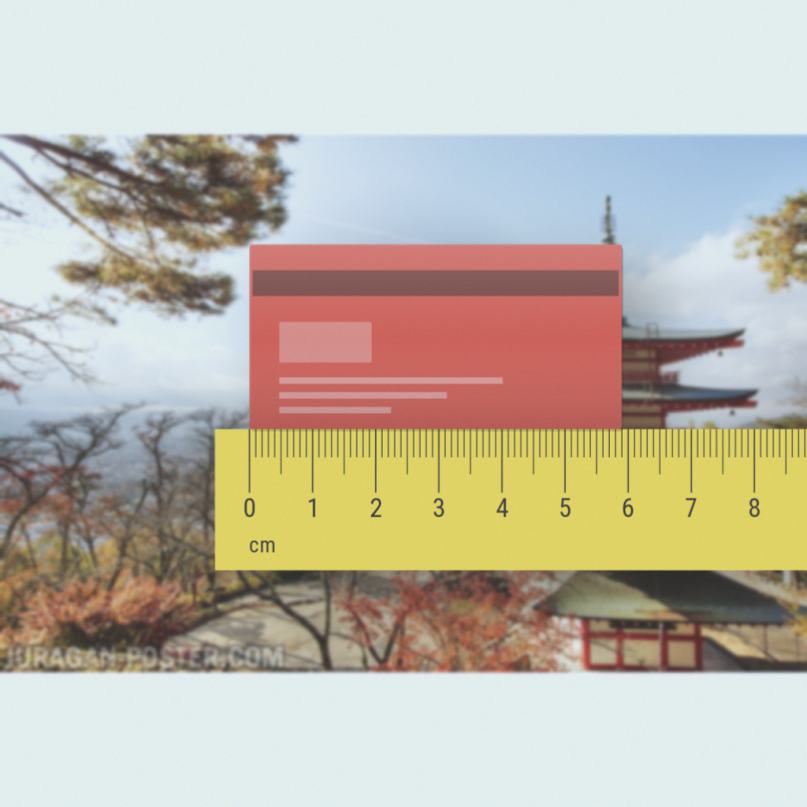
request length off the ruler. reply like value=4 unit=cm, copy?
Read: value=5.9 unit=cm
